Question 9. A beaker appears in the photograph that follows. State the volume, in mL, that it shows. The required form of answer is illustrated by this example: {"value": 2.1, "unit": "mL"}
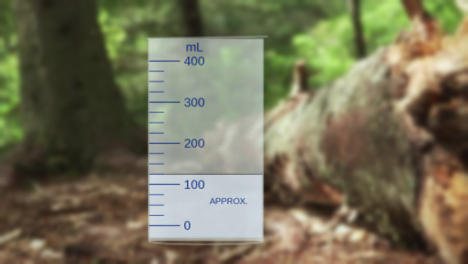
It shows {"value": 125, "unit": "mL"}
